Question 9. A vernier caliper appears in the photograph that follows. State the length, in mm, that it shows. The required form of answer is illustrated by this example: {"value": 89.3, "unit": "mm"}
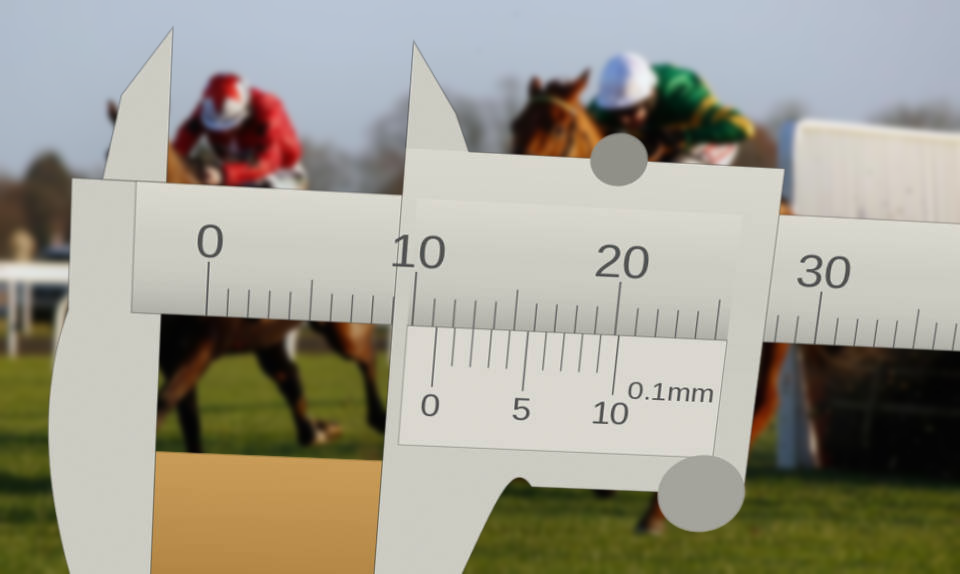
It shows {"value": 11.2, "unit": "mm"}
